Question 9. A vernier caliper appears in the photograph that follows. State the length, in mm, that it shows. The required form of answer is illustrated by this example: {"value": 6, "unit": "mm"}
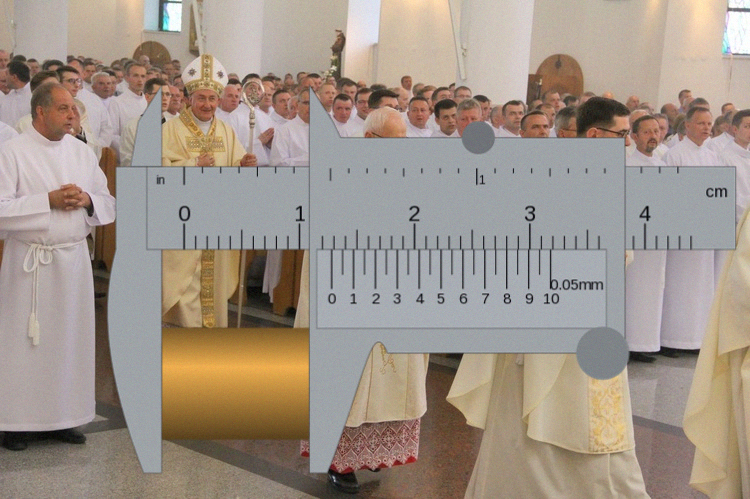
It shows {"value": 12.8, "unit": "mm"}
